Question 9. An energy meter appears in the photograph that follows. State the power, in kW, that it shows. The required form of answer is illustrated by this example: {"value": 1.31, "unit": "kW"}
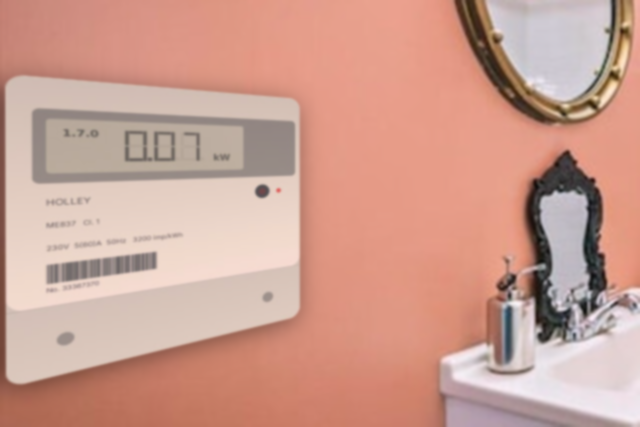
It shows {"value": 0.07, "unit": "kW"}
